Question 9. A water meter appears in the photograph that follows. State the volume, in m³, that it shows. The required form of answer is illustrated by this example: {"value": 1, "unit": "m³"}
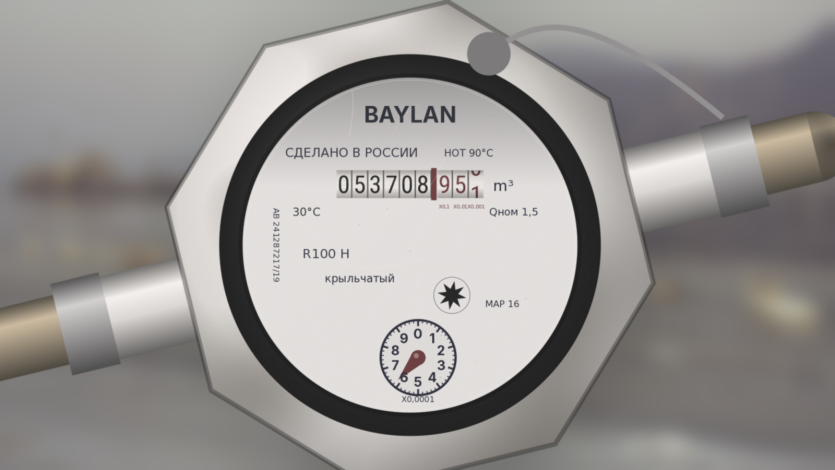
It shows {"value": 53708.9506, "unit": "m³"}
